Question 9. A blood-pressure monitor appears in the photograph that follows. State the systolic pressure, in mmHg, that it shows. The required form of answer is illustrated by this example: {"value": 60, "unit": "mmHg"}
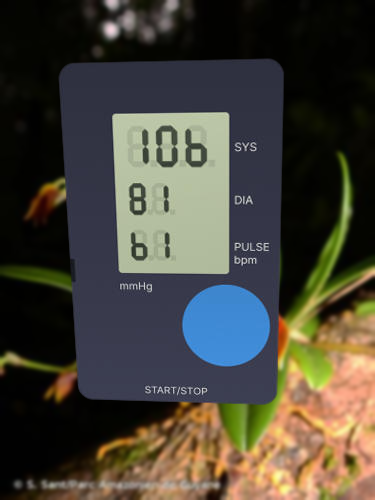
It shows {"value": 106, "unit": "mmHg"}
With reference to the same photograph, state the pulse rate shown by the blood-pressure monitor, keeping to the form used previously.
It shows {"value": 61, "unit": "bpm"}
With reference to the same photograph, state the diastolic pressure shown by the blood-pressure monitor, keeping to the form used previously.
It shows {"value": 81, "unit": "mmHg"}
